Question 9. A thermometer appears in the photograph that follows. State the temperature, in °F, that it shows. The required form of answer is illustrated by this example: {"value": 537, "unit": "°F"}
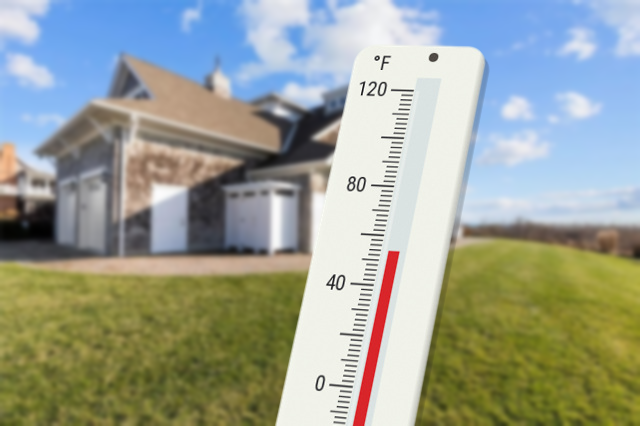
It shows {"value": 54, "unit": "°F"}
